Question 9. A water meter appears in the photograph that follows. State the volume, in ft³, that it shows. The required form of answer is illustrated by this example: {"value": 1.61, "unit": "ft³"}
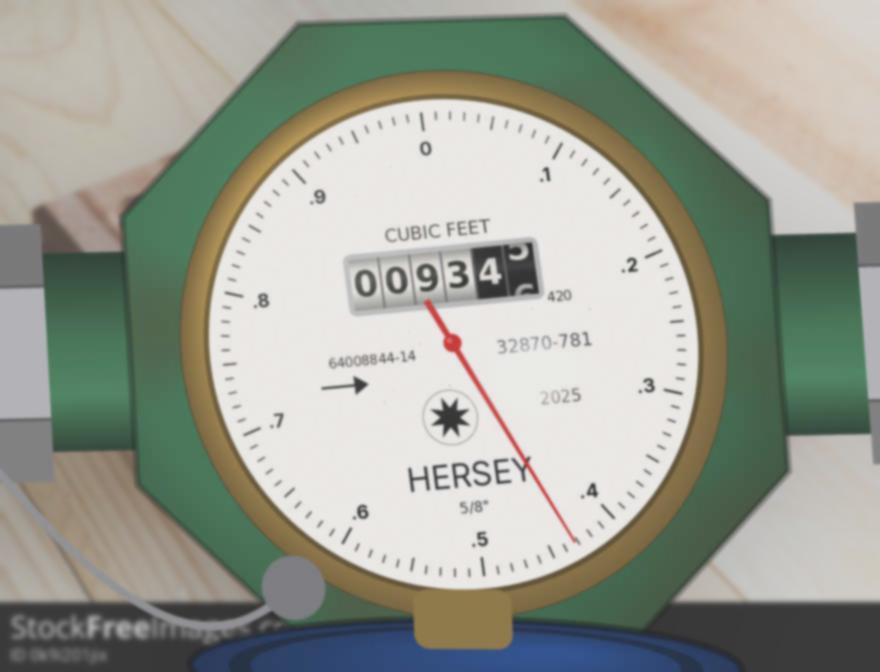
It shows {"value": 9345.43, "unit": "ft³"}
